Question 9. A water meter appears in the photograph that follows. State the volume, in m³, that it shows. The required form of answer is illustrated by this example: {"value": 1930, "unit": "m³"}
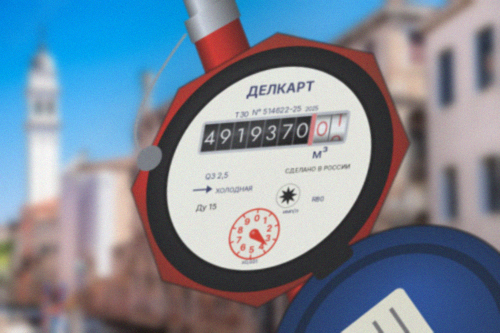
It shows {"value": 4919370.013, "unit": "m³"}
